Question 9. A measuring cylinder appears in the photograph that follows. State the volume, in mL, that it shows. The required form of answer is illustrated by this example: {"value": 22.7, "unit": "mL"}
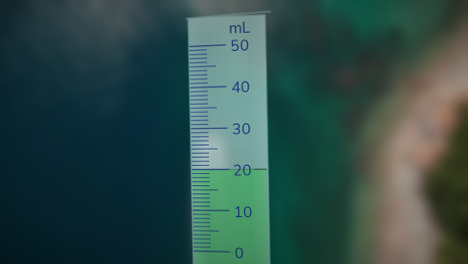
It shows {"value": 20, "unit": "mL"}
